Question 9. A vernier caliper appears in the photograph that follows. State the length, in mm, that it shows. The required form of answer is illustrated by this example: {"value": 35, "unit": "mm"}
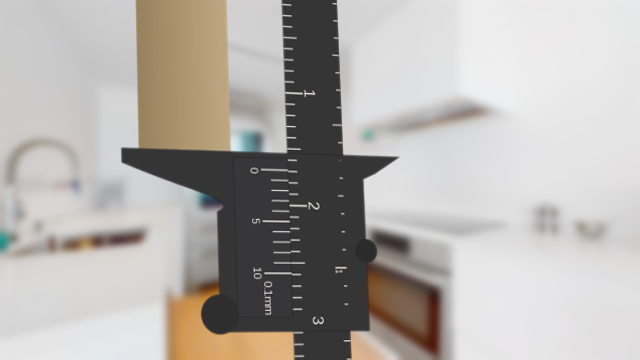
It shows {"value": 16.9, "unit": "mm"}
